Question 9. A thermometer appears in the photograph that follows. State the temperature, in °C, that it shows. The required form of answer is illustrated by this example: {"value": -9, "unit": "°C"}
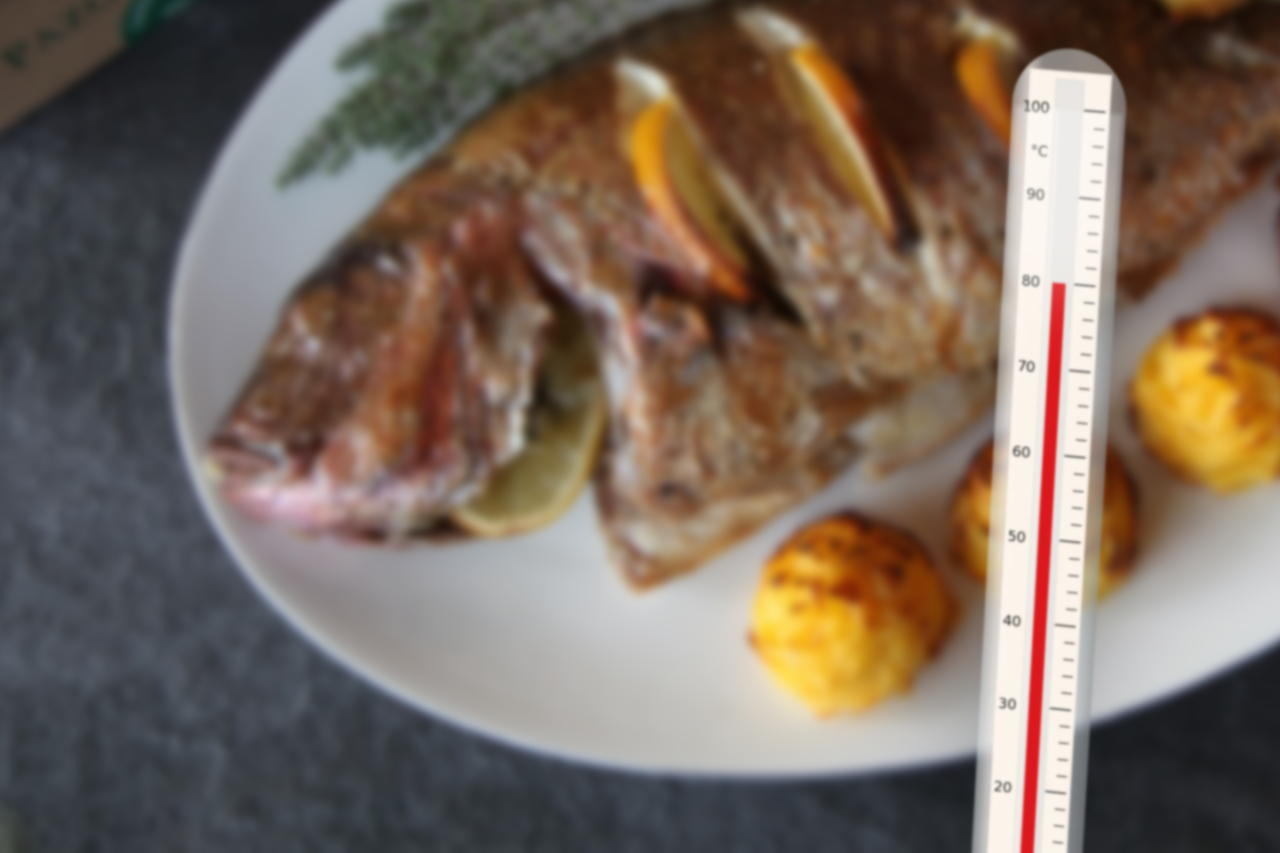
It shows {"value": 80, "unit": "°C"}
